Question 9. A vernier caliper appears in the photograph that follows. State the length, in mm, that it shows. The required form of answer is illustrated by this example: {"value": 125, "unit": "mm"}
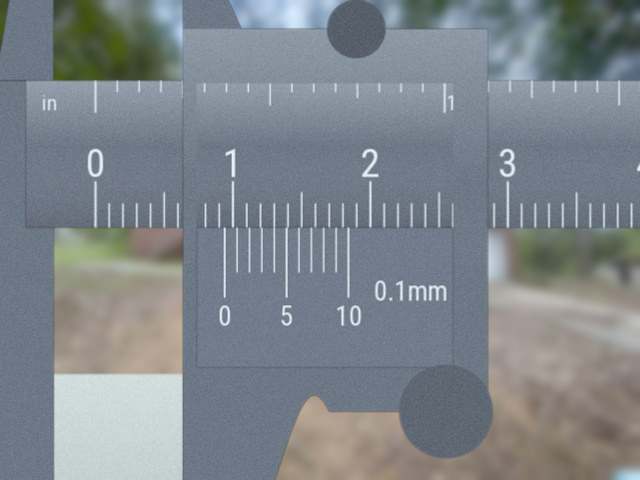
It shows {"value": 9.4, "unit": "mm"}
